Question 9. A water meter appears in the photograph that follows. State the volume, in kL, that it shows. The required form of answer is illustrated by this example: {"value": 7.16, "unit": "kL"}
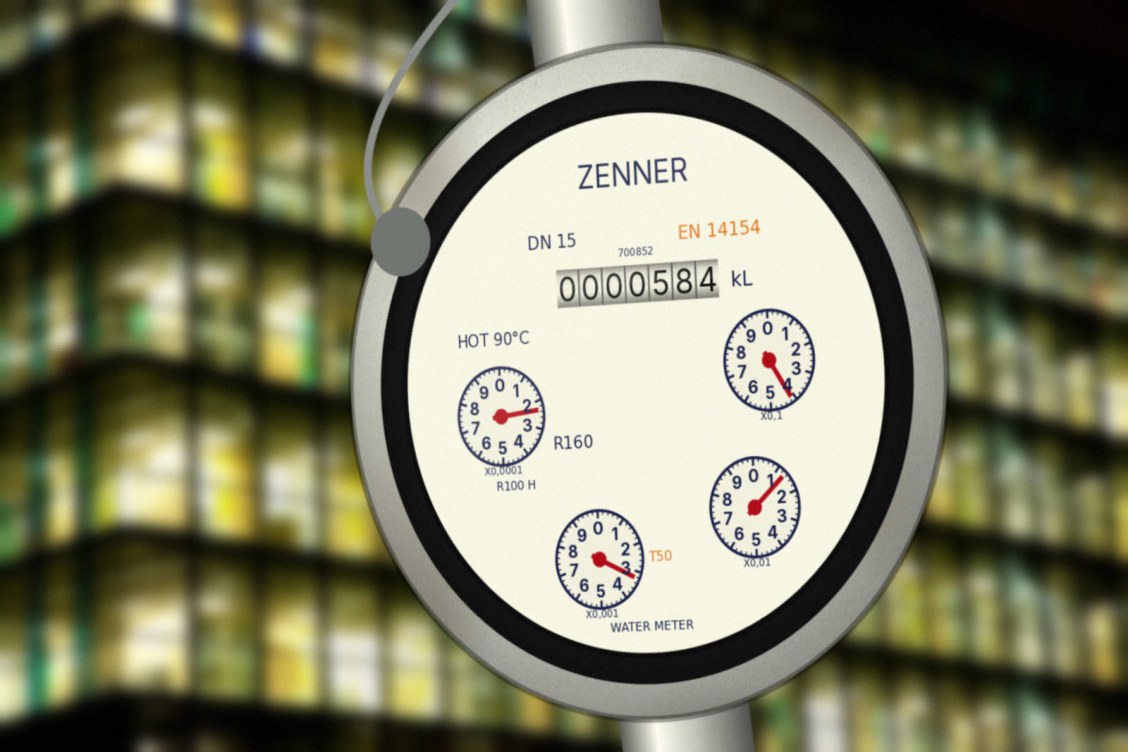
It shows {"value": 584.4132, "unit": "kL"}
